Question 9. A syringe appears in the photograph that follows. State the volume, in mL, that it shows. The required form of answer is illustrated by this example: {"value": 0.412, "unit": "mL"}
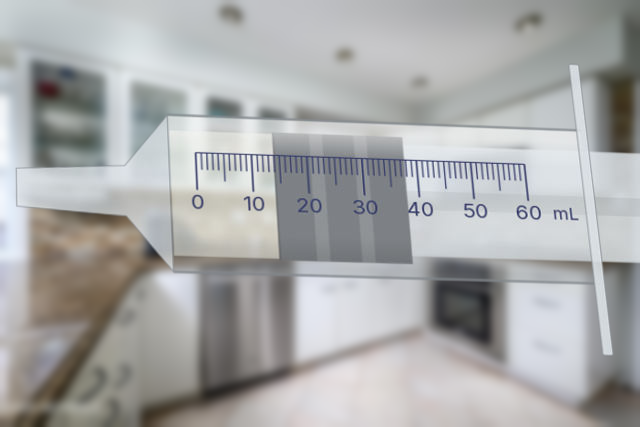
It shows {"value": 14, "unit": "mL"}
